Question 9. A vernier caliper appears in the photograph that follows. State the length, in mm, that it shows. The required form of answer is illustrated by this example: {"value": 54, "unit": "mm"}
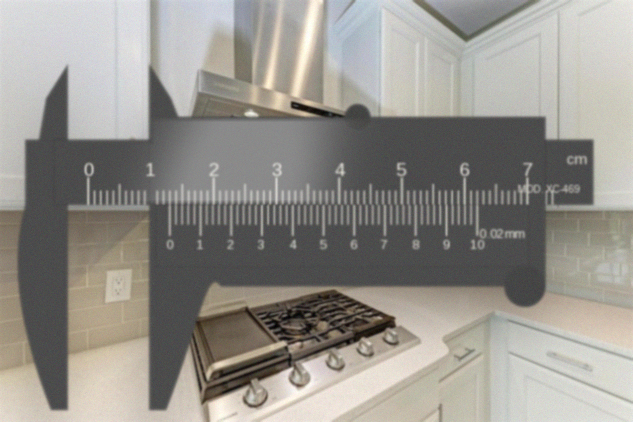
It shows {"value": 13.0, "unit": "mm"}
